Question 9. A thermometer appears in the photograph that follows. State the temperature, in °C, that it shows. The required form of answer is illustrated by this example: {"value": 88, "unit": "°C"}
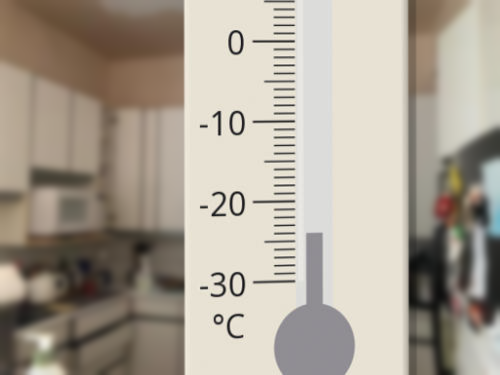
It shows {"value": -24, "unit": "°C"}
